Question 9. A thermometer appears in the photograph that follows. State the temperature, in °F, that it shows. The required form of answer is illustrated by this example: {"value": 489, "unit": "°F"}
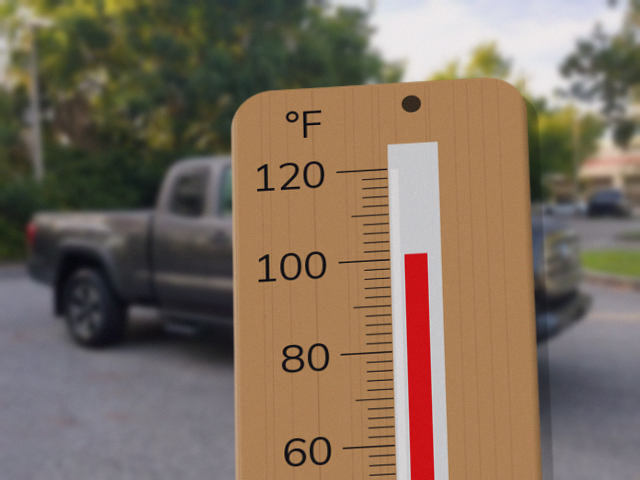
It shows {"value": 101, "unit": "°F"}
